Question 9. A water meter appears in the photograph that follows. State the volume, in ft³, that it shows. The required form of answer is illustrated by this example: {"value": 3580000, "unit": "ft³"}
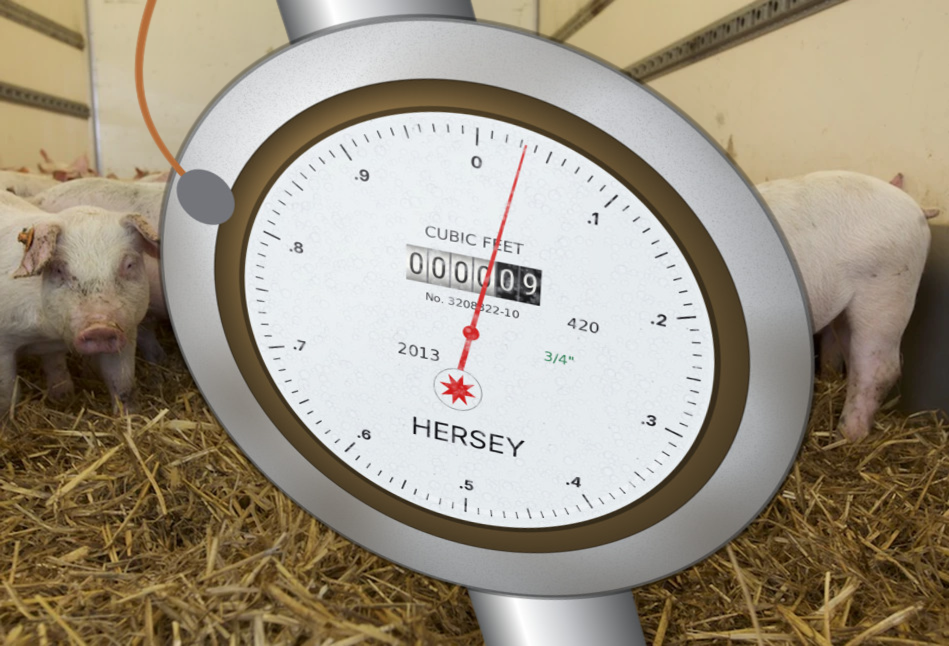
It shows {"value": 9.03, "unit": "ft³"}
